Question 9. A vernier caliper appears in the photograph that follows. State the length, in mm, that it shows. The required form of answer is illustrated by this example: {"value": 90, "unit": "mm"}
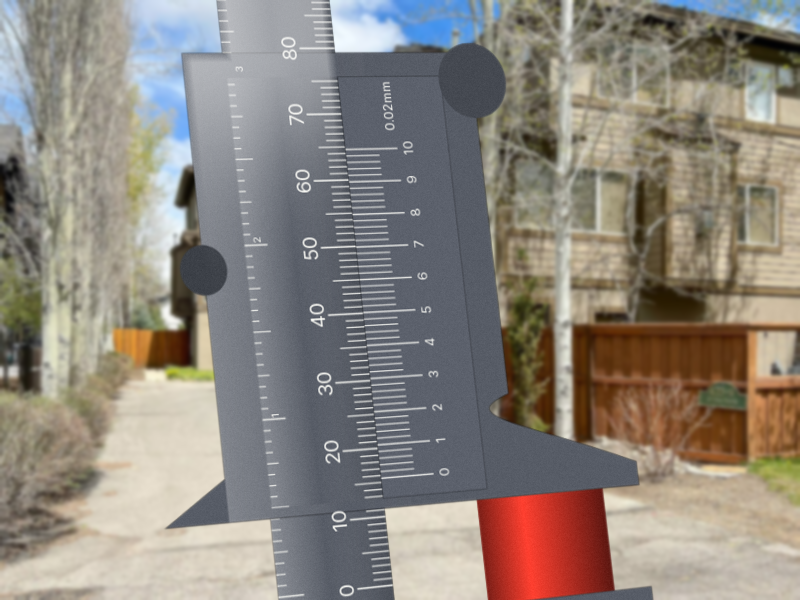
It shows {"value": 15.6, "unit": "mm"}
